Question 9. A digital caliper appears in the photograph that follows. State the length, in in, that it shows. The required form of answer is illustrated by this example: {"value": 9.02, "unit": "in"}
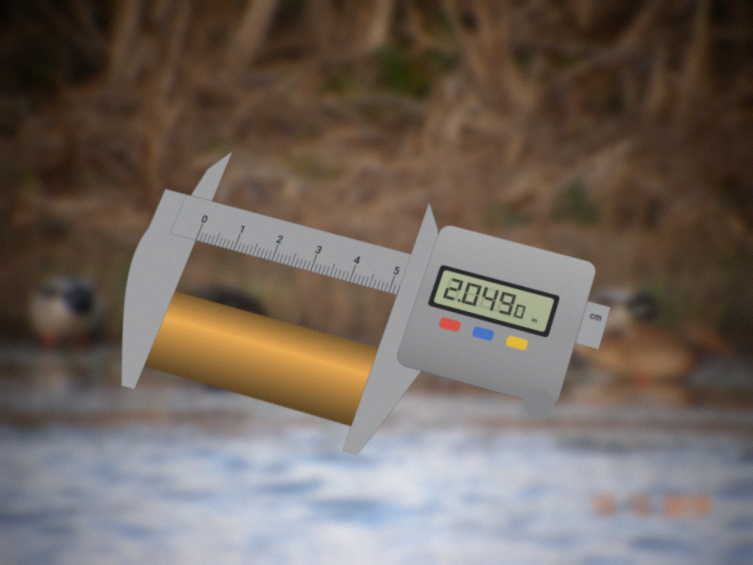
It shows {"value": 2.0490, "unit": "in"}
